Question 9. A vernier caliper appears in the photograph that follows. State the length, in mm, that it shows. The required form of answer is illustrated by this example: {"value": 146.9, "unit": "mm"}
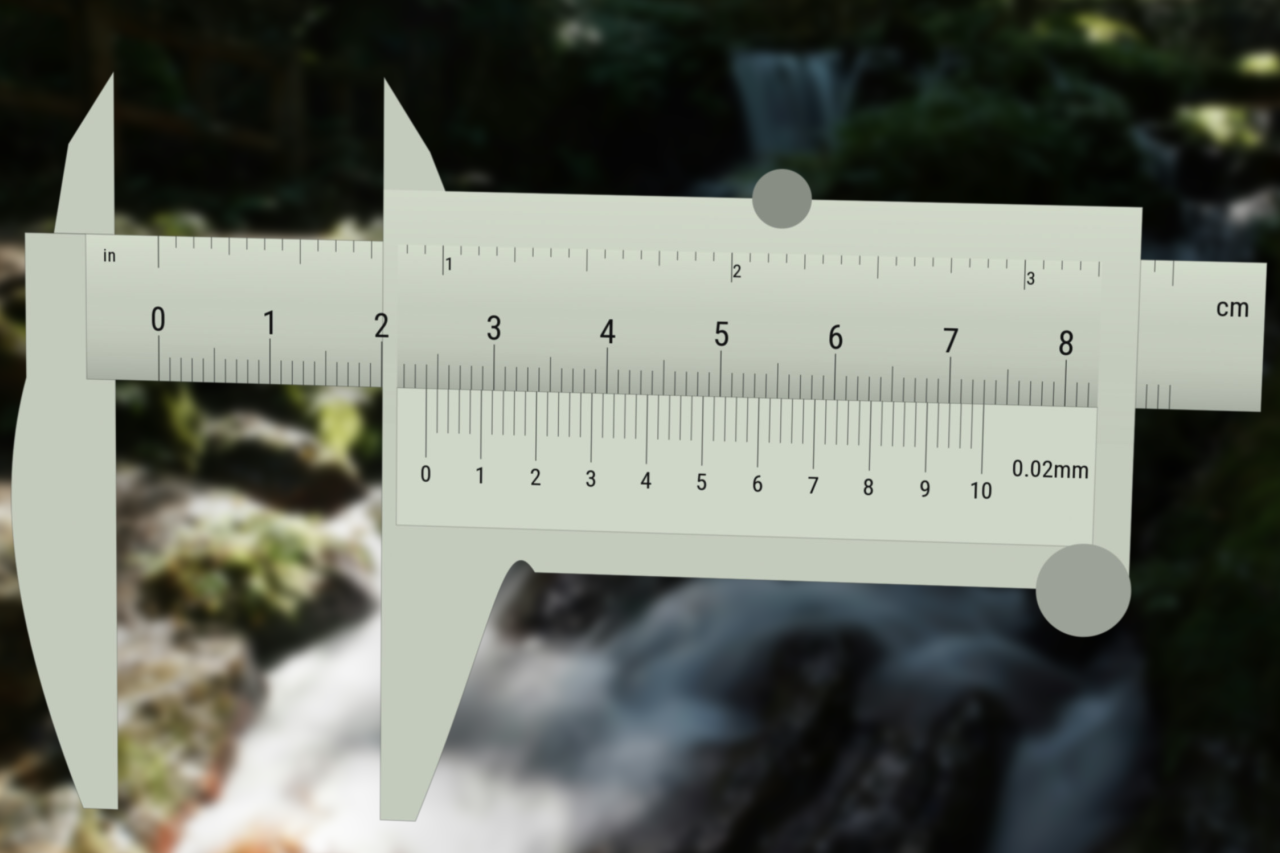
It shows {"value": 24.0, "unit": "mm"}
